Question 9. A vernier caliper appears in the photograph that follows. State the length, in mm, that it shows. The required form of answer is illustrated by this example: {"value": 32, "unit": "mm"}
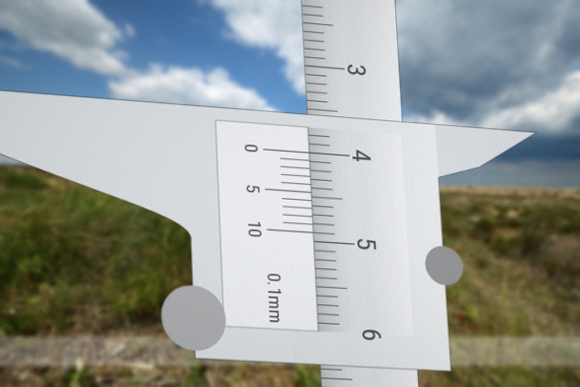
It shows {"value": 40.0, "unit": "mm"}
